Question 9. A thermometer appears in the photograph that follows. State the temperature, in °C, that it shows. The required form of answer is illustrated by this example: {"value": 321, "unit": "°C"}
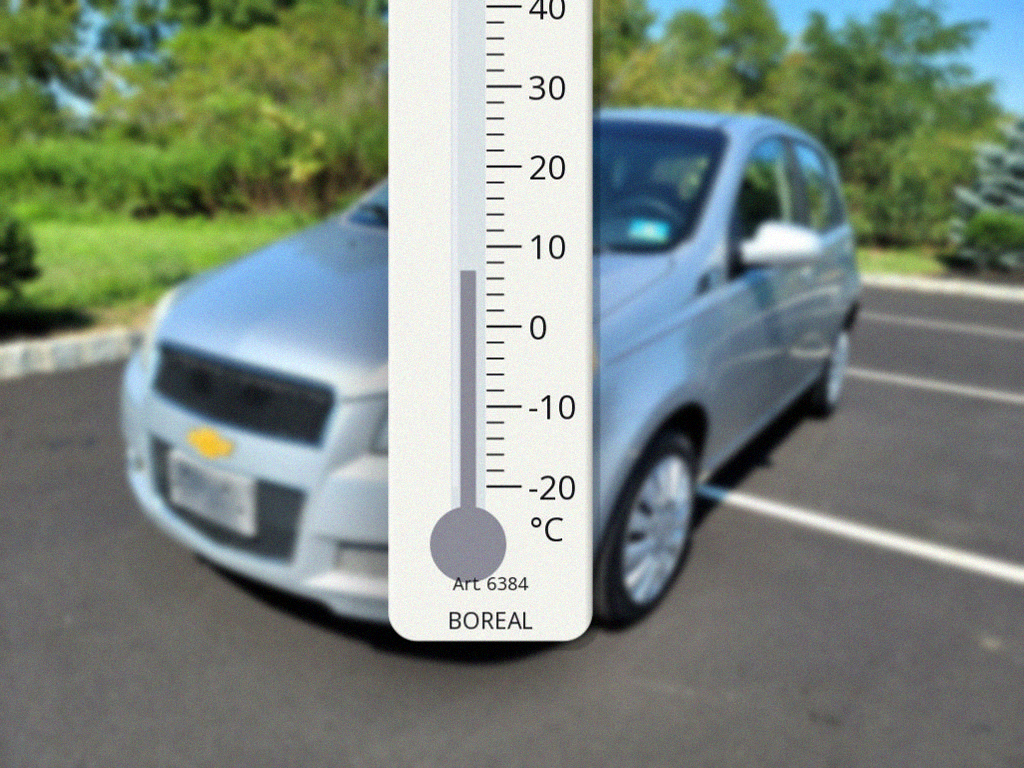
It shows {"value": 7, "unit": "°C"}
